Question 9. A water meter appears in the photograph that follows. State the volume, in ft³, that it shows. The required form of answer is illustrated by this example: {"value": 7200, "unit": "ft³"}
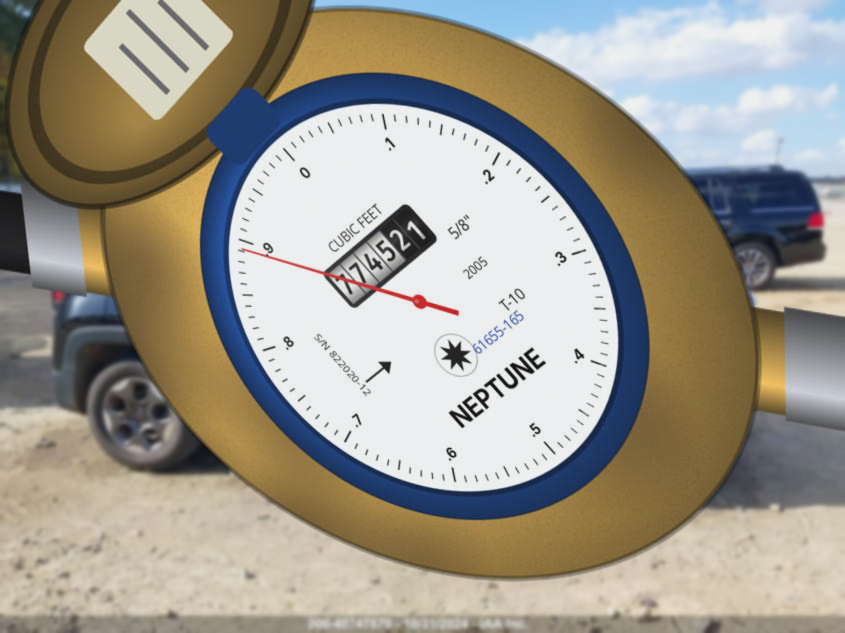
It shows {"value": 774520.89, "unit": "ft³"}
